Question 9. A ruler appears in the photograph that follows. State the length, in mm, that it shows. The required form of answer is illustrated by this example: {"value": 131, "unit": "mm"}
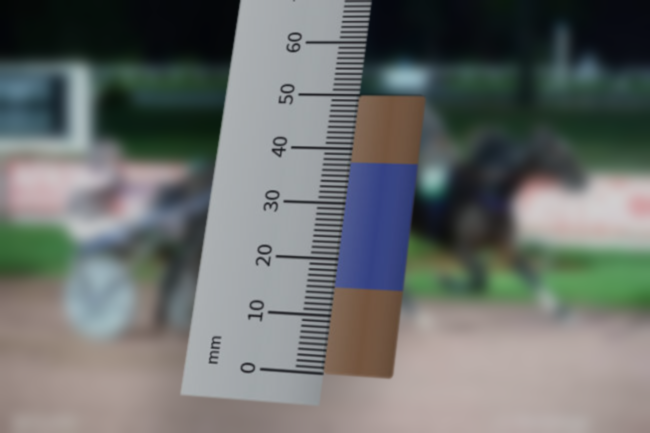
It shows {"value": 50, "unit": "mm"}
